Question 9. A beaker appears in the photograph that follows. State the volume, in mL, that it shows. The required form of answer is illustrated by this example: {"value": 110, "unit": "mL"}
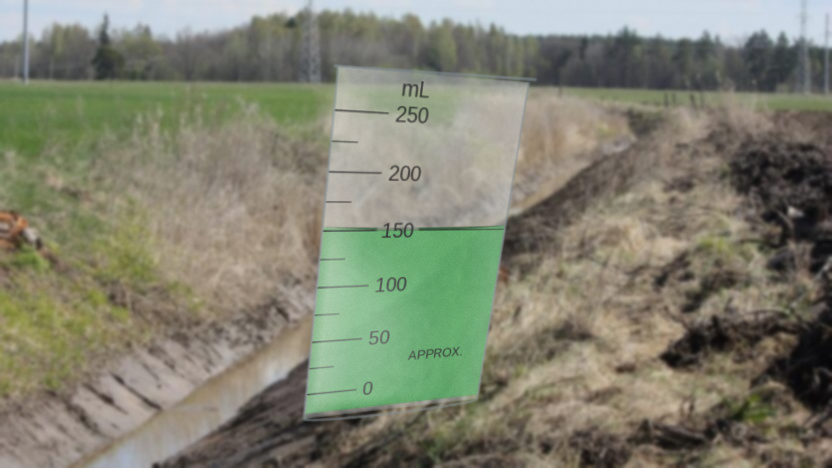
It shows {"value": 150, "unit": "mL"}
